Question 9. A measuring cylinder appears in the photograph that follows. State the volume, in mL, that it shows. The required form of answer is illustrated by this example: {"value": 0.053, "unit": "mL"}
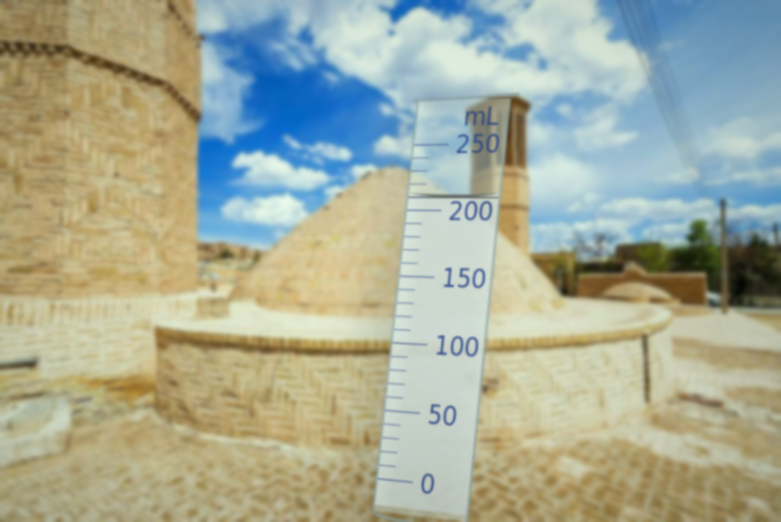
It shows {"value": 210, "unit": "mL"}
